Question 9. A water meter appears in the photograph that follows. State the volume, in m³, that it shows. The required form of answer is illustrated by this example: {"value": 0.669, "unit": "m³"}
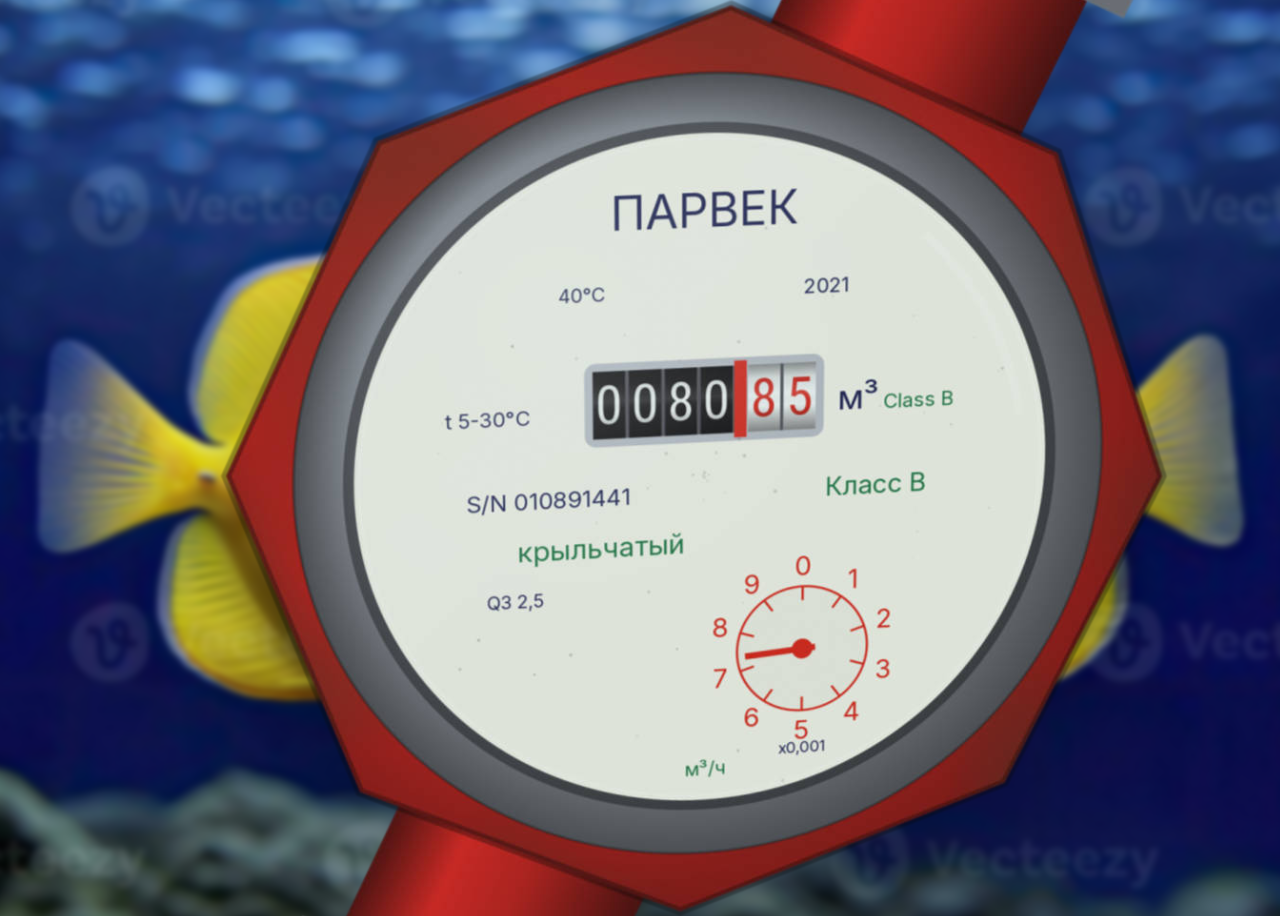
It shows {"value": 80.857, "unit": "m³"}
